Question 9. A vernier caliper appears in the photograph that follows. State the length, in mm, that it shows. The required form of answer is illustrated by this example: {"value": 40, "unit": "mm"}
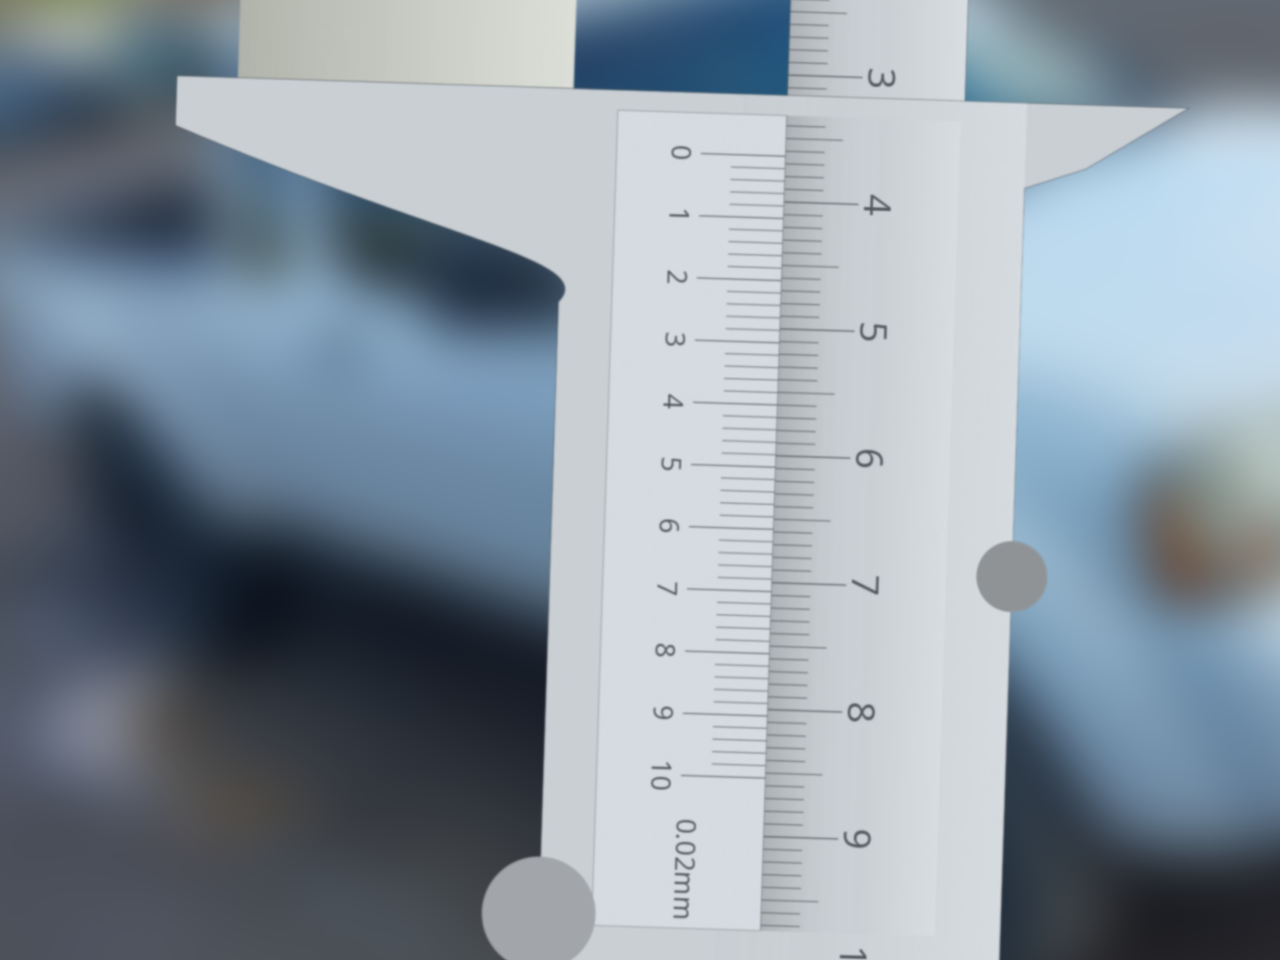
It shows {"value": 36.4, "unit": "mm"}
